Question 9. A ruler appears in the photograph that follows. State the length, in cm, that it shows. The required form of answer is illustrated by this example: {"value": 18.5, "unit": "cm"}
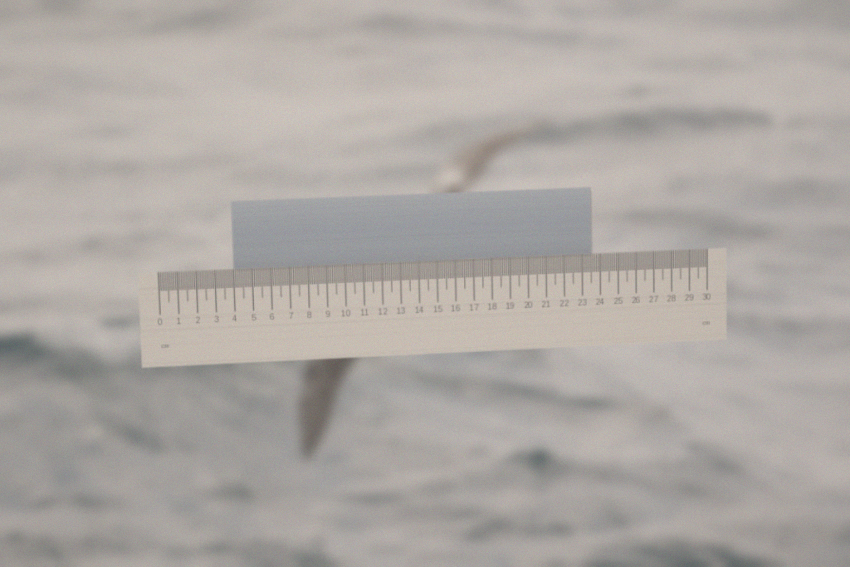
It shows {"value": 19.5, "unit": "cm"}
